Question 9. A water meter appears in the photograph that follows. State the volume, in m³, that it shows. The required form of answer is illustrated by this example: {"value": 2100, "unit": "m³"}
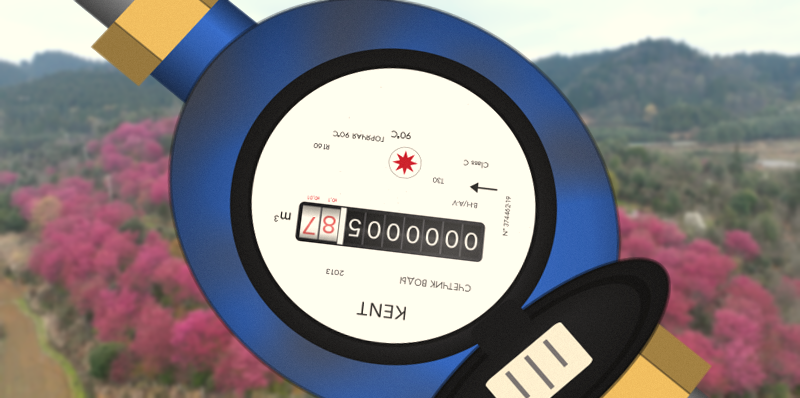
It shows {"value": 5.87, "unit": "m³"}
